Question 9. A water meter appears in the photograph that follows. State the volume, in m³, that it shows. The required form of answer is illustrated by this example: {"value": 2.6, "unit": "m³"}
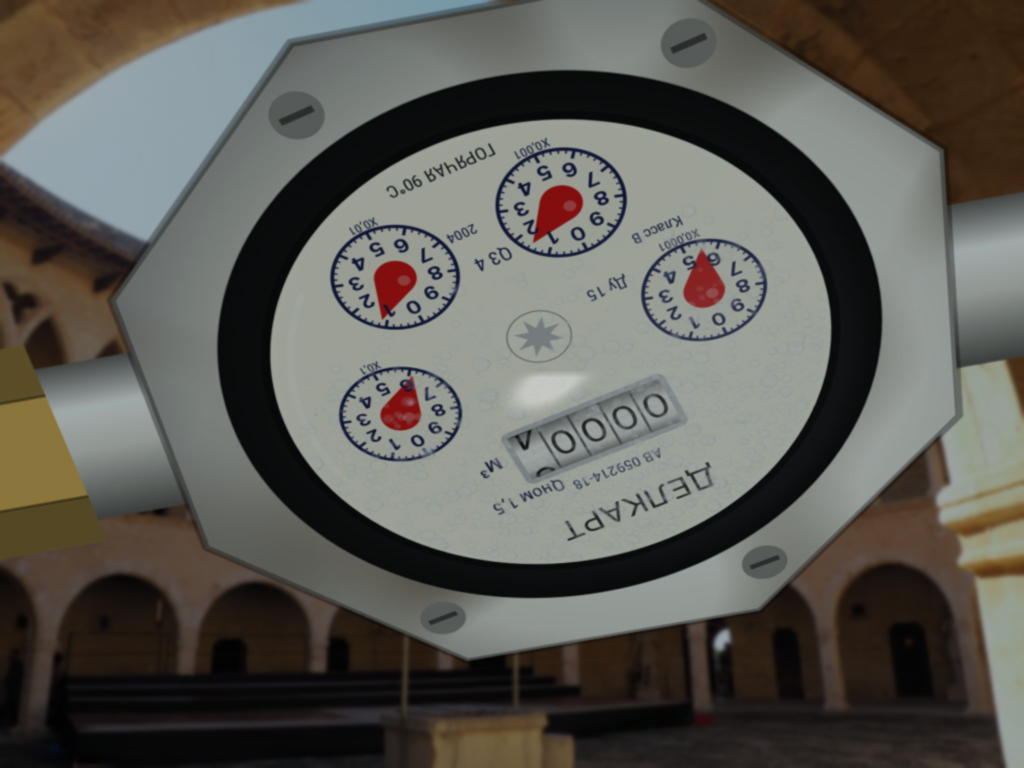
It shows {"value": 3.6115, "unit": "m³"}
